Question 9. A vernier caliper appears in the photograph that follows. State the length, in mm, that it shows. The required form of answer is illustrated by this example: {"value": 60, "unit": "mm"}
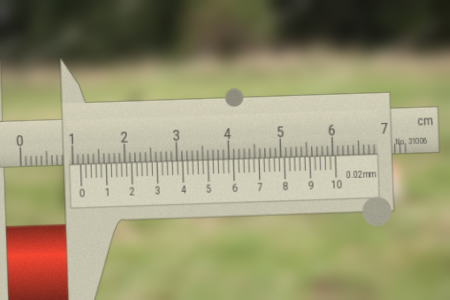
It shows {"value": 11.5, "unit": "mm"}
